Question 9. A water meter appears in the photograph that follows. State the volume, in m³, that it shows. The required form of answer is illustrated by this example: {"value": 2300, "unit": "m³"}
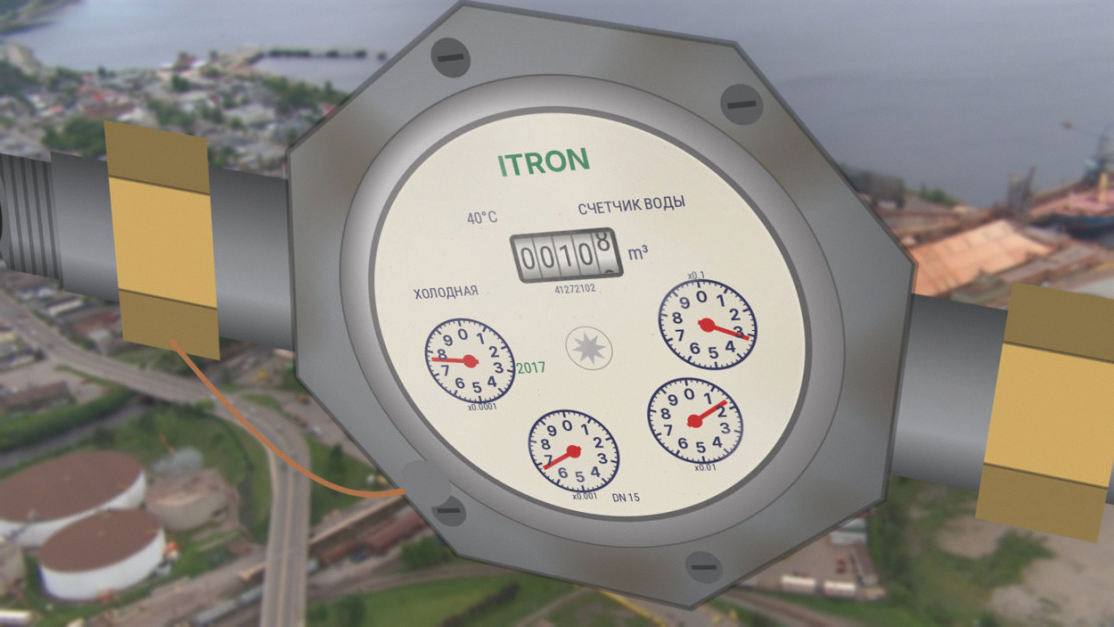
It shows {"value": 108.3167, "unit": "m³"}
